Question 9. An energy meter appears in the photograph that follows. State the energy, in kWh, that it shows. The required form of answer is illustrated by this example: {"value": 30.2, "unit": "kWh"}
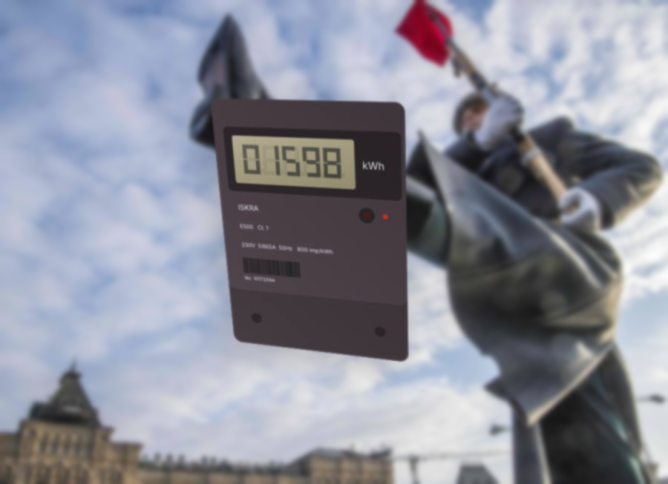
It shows {"value": 1598, "unit": "kWh"}
